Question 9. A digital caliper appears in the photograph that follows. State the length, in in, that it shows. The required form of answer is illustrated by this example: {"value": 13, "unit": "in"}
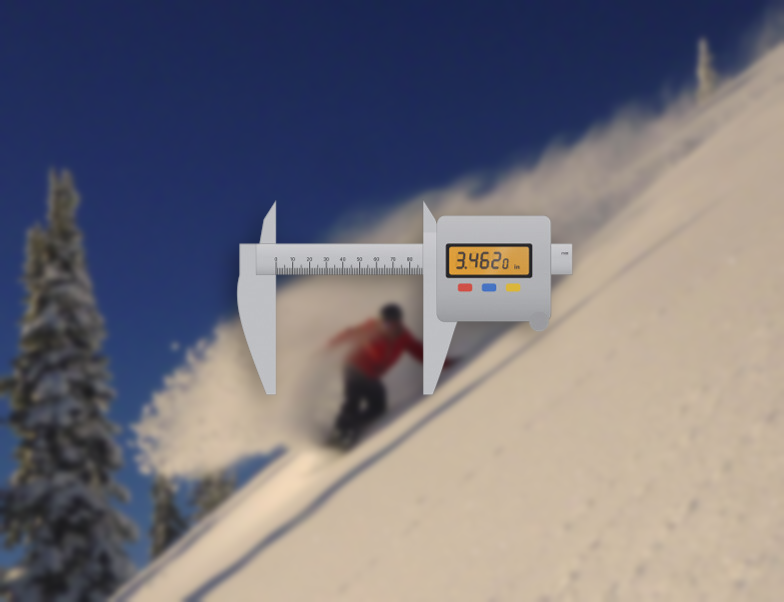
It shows {"value": 3.4620, "unit": "in"}
